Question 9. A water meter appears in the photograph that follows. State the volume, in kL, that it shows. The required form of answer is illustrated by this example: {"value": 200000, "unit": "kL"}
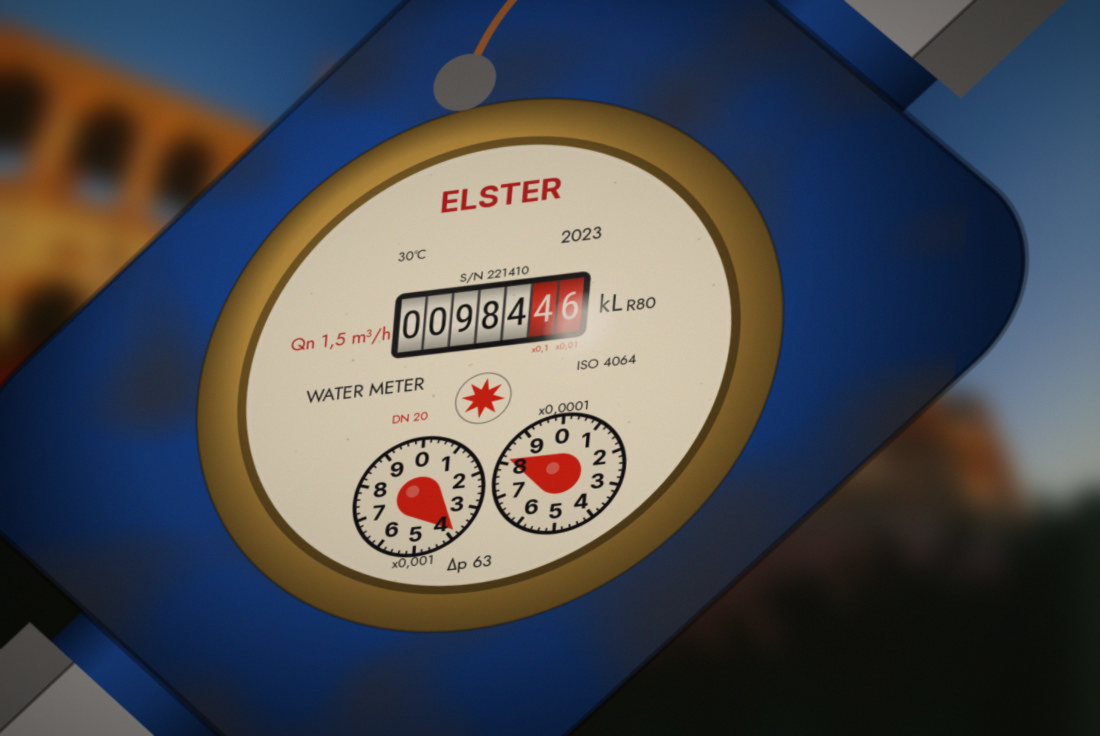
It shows {"value": 984.4638, "unit": "kL"}
